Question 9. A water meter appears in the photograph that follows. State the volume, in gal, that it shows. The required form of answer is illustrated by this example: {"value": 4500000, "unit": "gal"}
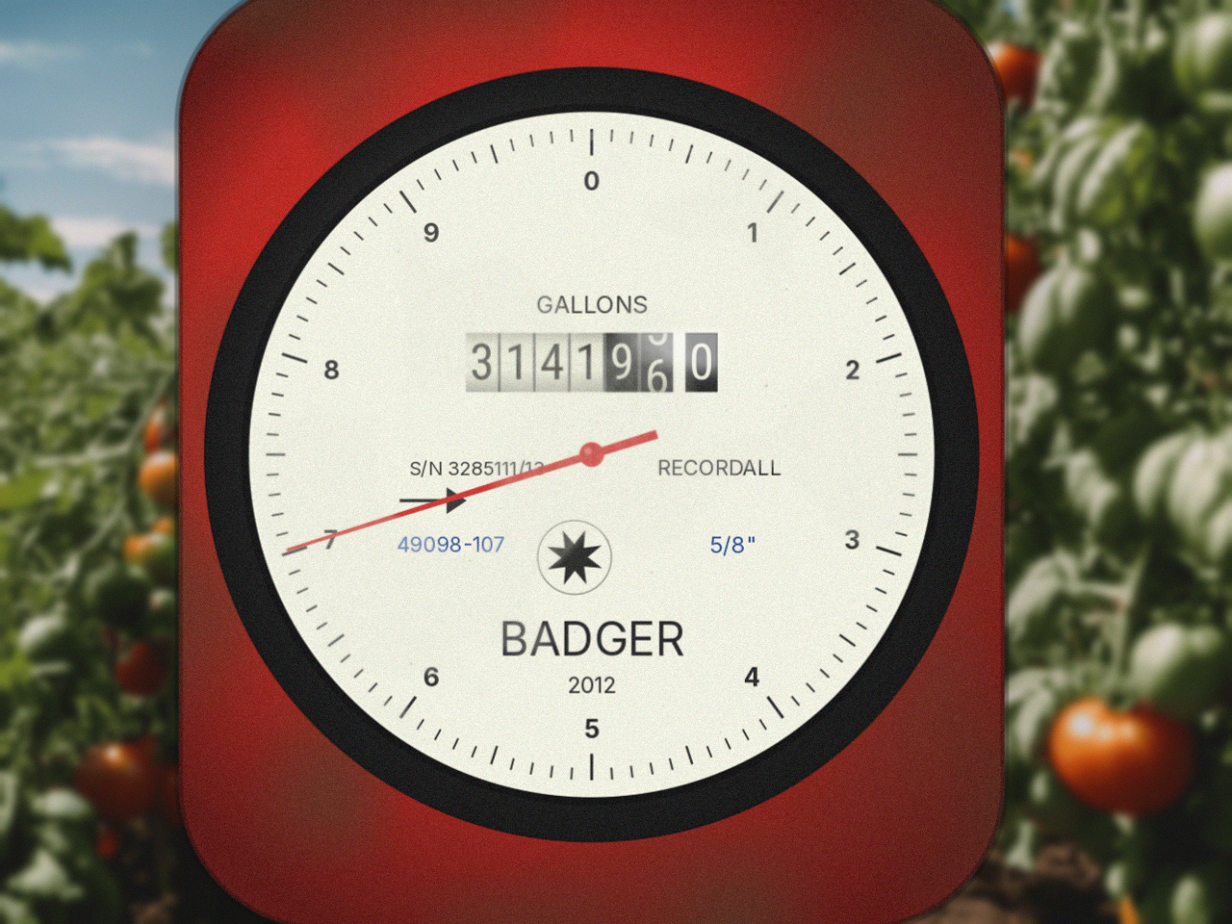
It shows {"value": 3141957.0, "unit": "gal"}
